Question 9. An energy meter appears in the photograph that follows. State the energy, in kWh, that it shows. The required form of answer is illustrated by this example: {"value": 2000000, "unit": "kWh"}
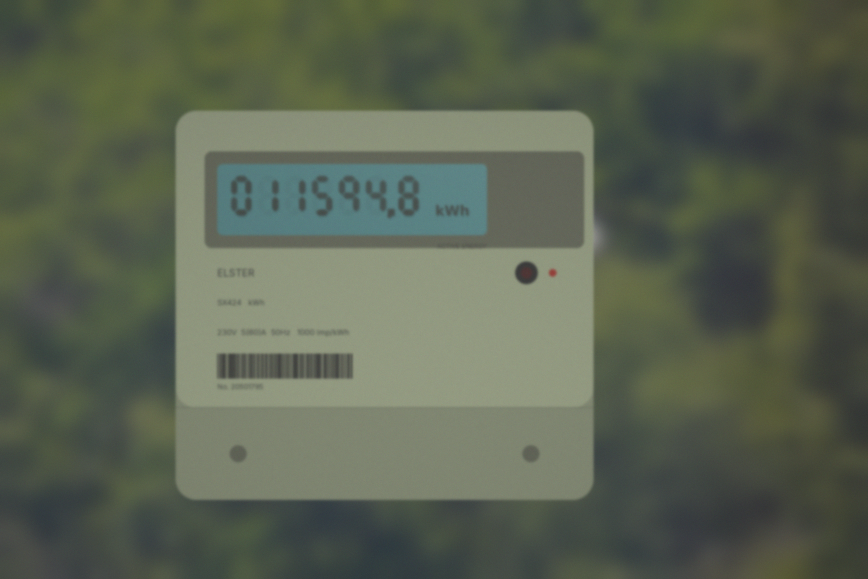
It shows {"value": 11594.8, "unit": "kWh"}
